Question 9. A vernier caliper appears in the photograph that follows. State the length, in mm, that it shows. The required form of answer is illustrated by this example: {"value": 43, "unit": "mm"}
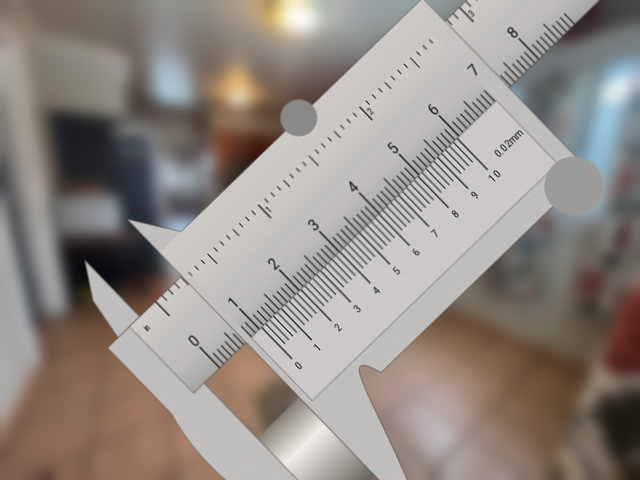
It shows {"value": 10.5, "unit": "mm"}
